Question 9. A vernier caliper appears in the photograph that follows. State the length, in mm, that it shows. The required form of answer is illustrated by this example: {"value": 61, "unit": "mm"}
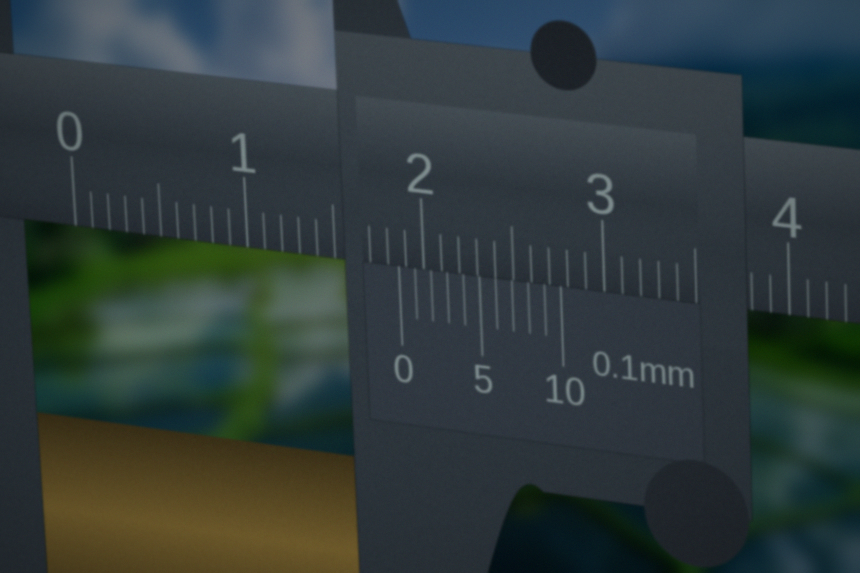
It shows {"value": 18.6, "unit": "mm"}
